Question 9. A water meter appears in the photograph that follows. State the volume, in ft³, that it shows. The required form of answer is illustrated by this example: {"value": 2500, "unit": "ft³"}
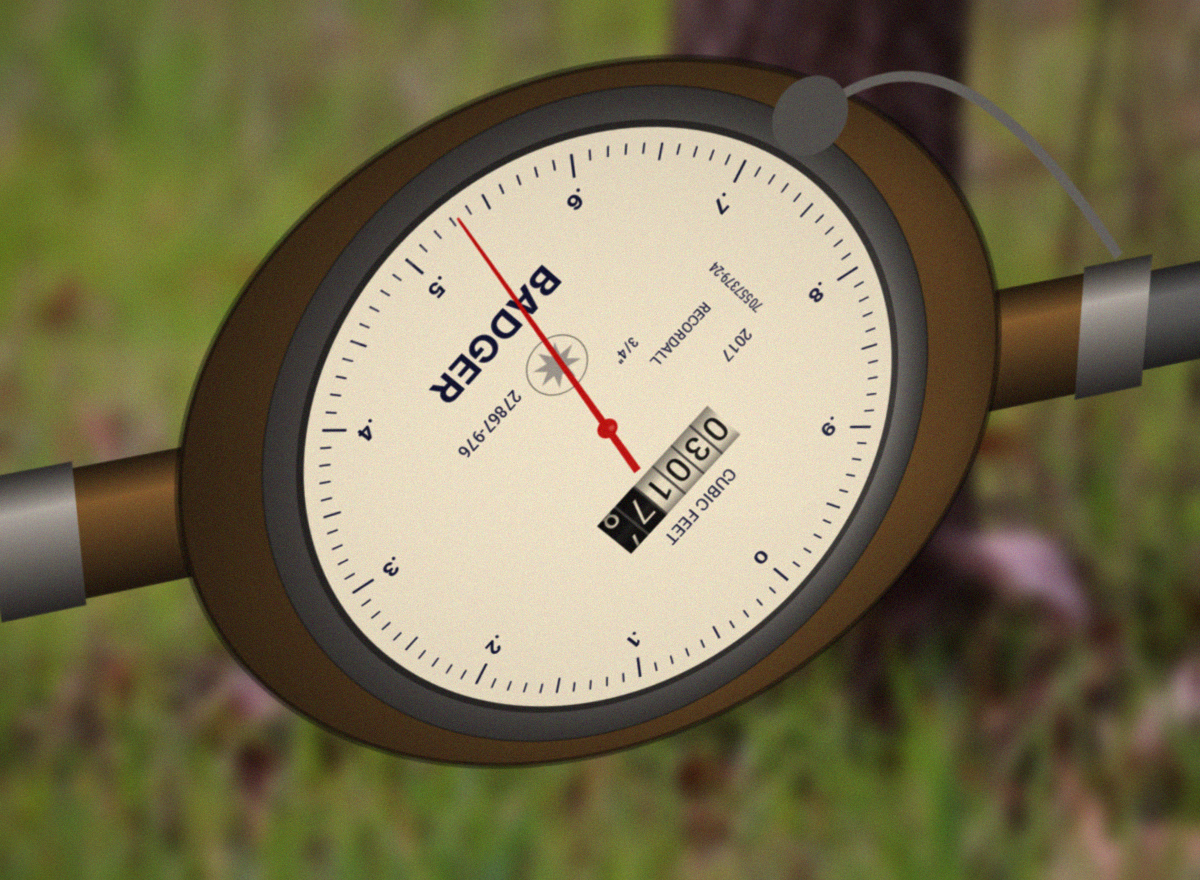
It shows {"value": 30177.53, "unit": "ft³"}
